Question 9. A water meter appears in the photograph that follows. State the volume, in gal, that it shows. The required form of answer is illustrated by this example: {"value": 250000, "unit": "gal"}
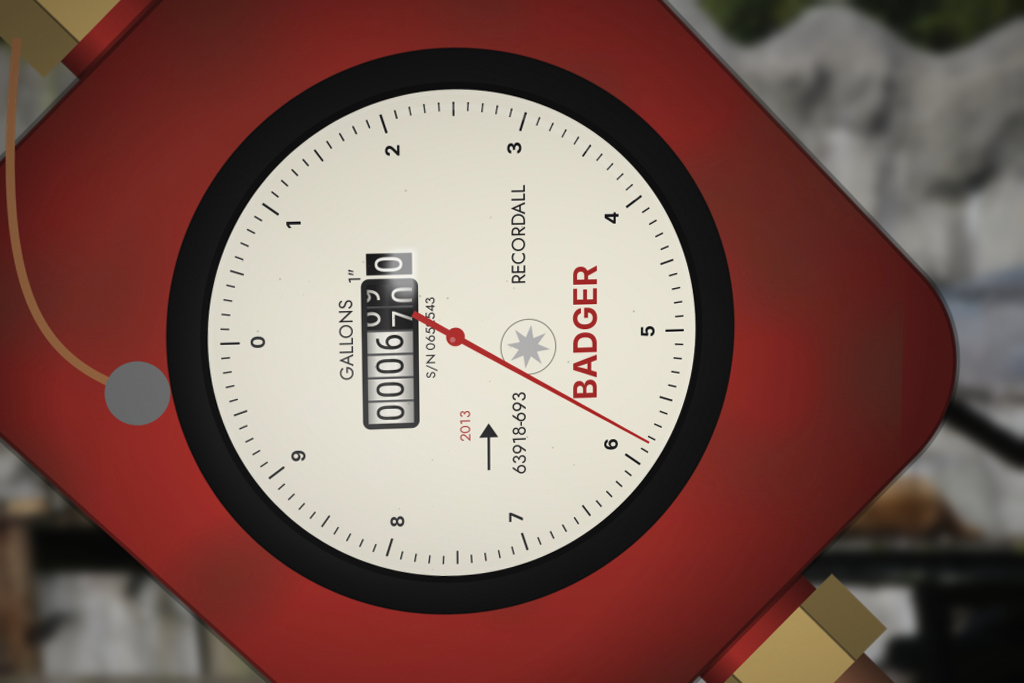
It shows {"value": 6695.8, "unit": "gal"}
